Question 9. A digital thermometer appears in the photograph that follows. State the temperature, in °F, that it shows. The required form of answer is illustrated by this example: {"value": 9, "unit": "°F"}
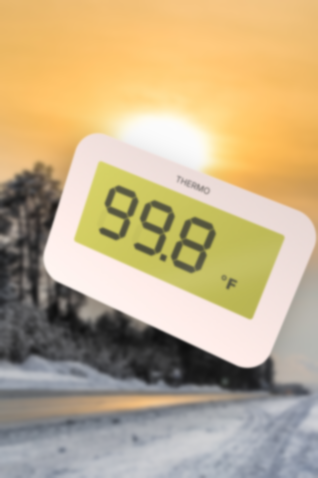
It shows {"value": 99.8, "unit": "°F"}
